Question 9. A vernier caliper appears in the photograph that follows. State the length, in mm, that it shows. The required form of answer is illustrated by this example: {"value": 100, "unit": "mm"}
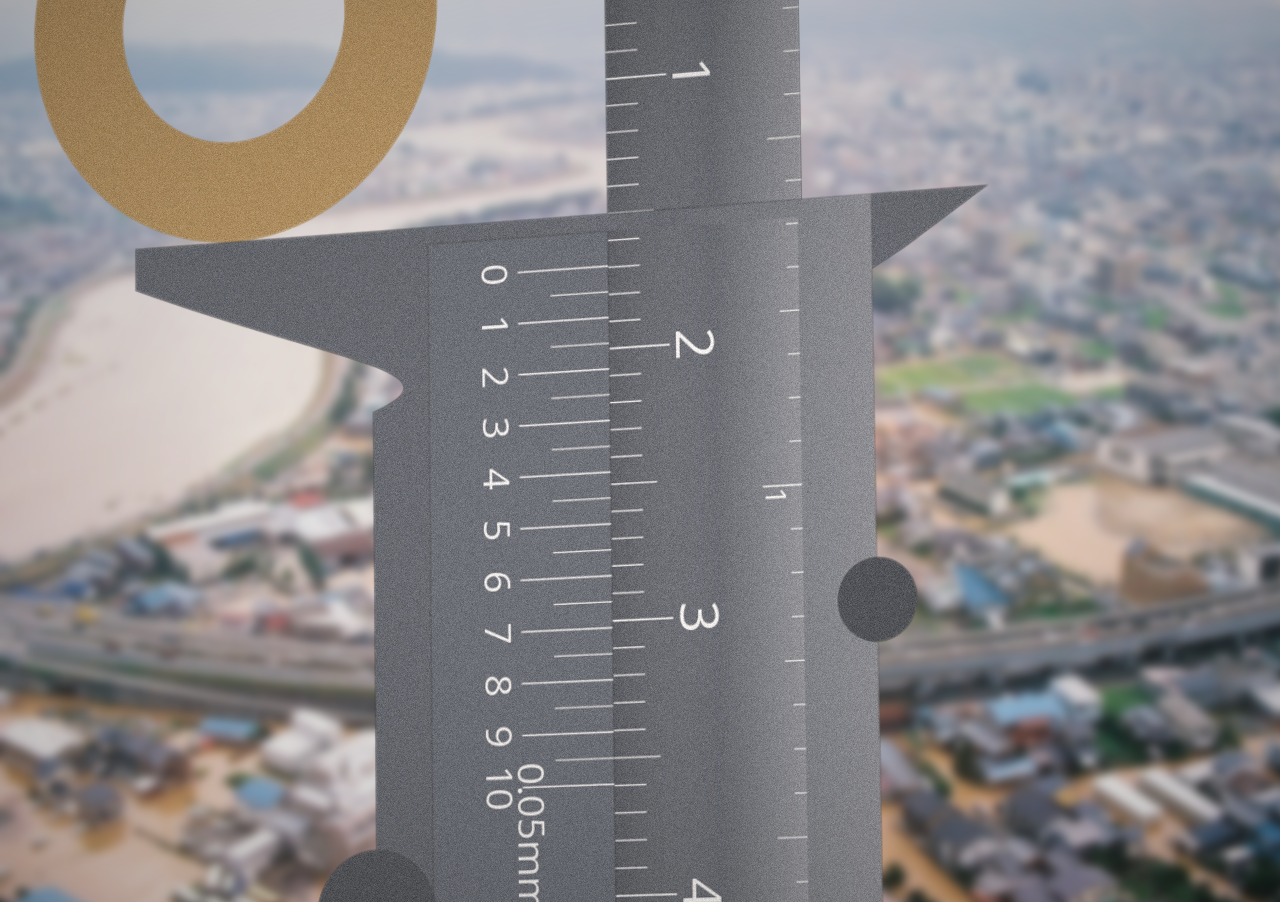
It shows {"value": 16.95, "unit": "mm"}
